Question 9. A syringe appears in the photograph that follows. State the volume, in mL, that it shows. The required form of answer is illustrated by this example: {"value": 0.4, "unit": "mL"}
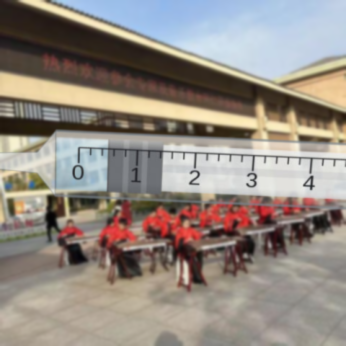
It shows {"value": 0.5, "unit": "mL"}
